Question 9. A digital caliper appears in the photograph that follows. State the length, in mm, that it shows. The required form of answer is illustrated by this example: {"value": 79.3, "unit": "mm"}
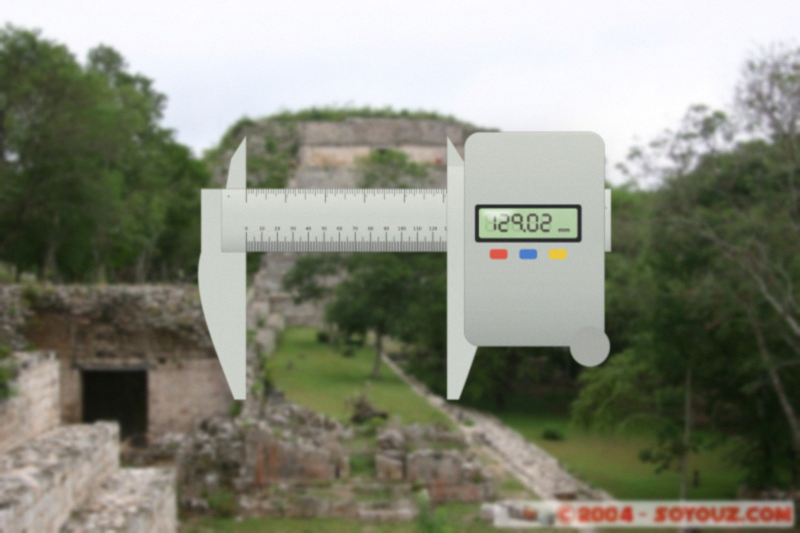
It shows {"value": 129.02, "unit": "mm"}
